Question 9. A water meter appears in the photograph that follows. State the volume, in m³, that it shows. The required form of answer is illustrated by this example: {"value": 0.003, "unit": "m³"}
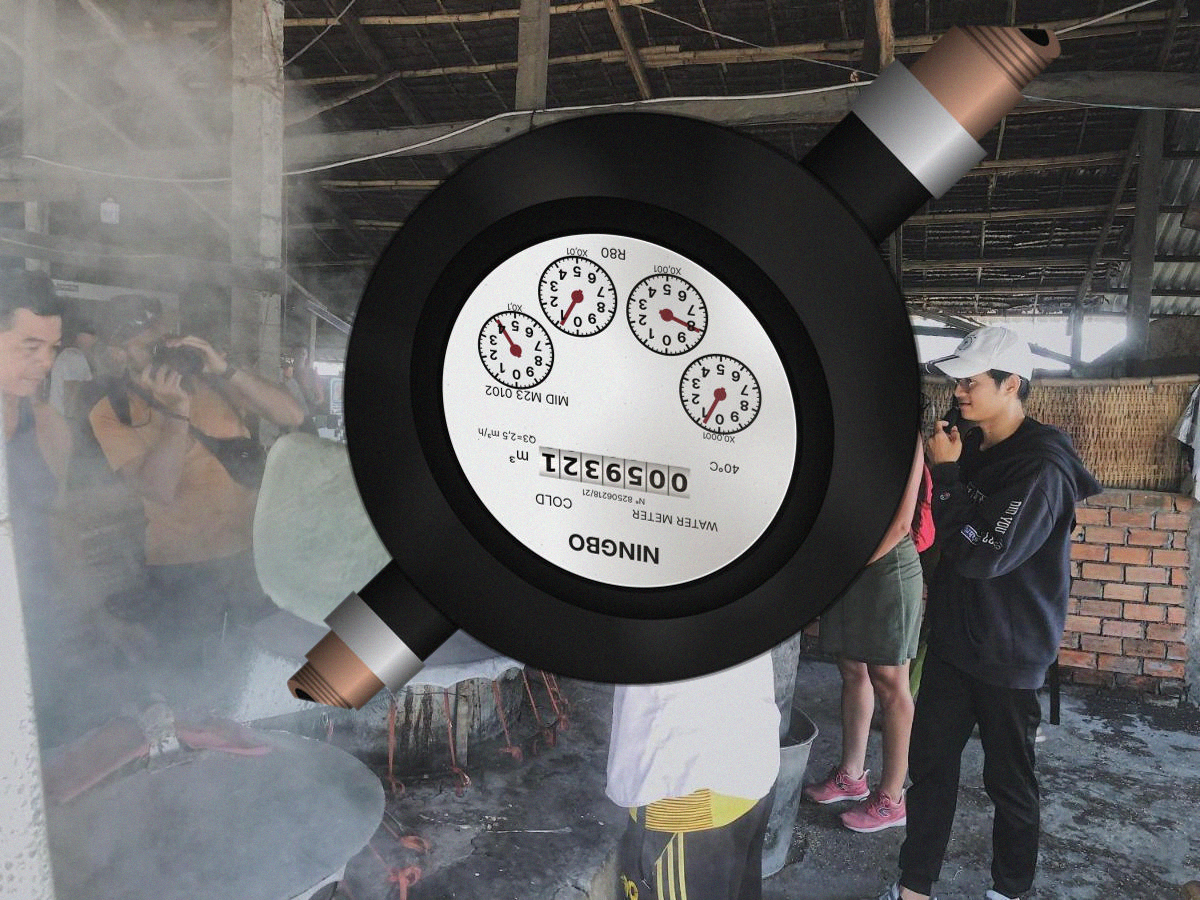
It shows {"value": 59321.4080, "unit": "m³"}
